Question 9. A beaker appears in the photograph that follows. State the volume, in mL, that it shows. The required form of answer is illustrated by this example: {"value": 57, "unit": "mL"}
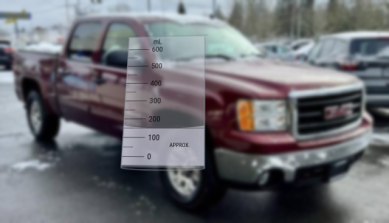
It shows {"value": 150, "unit": "mL"}
